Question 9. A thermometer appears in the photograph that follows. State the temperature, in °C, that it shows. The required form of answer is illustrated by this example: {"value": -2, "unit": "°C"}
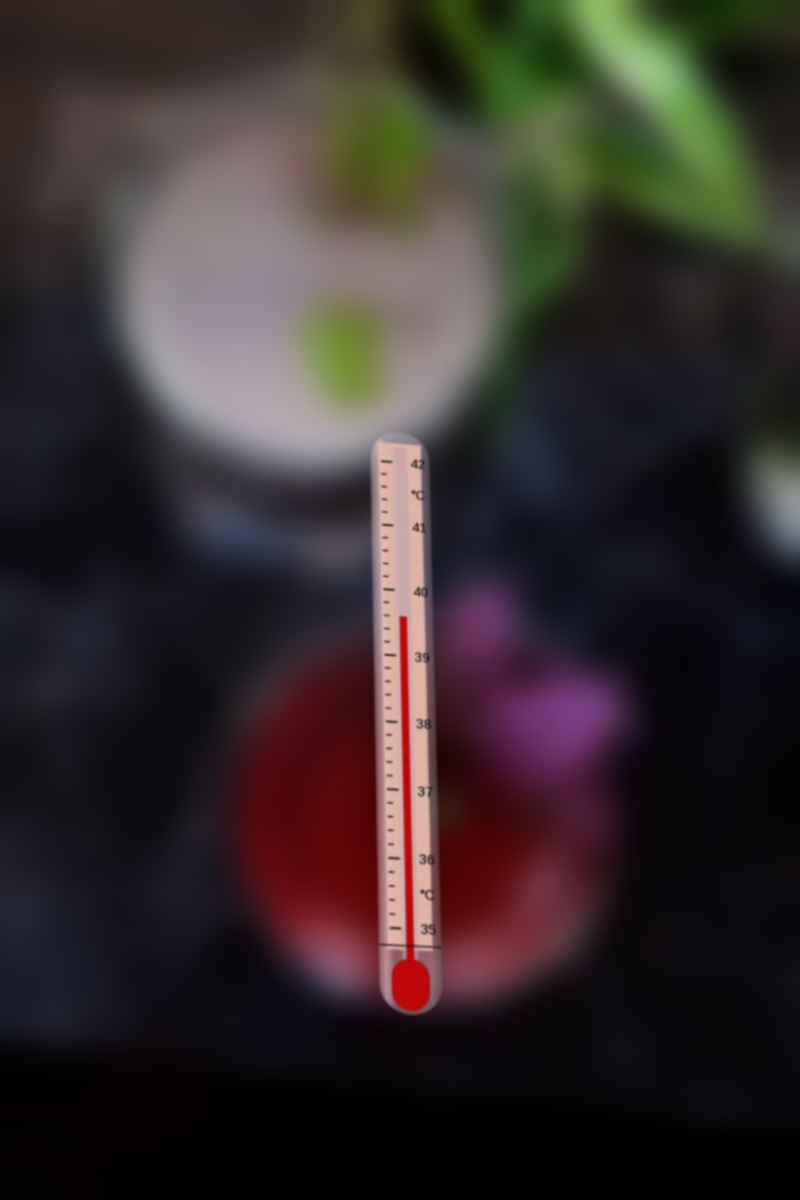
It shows {"value": 39.6, "unit": "°C"}
